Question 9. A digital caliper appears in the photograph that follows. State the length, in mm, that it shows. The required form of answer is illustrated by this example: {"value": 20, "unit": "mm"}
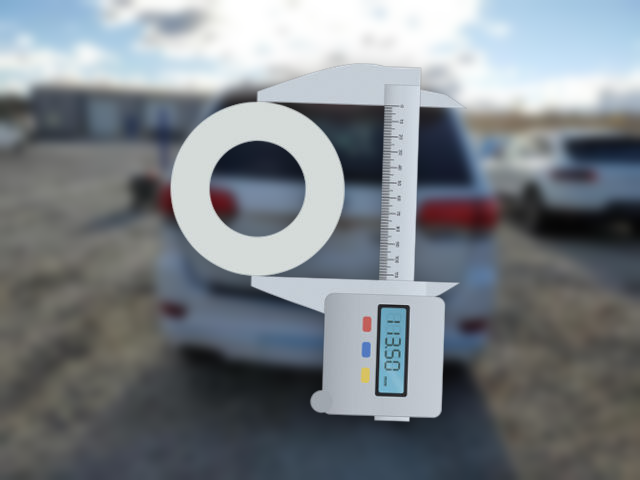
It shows {"value": 113.50, "unit": "mm"}
